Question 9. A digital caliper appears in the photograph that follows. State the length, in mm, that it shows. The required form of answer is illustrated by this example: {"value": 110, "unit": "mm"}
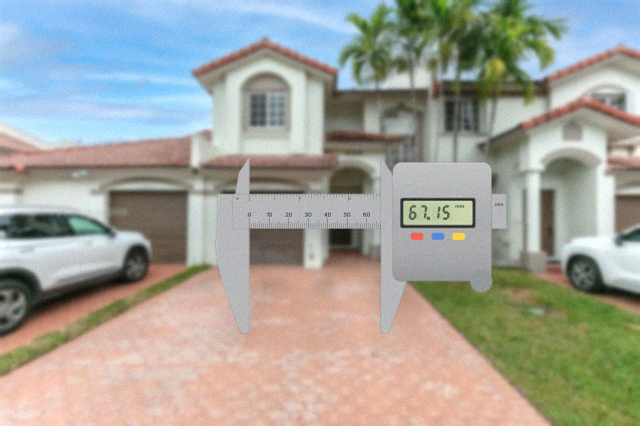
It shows {"value": 67.15, "unit": "mm"}
